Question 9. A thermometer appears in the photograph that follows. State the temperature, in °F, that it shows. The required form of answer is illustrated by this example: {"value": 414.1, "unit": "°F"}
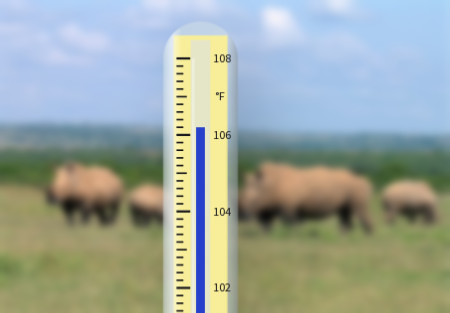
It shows {"value": 106.2, "unit": "°F"}
